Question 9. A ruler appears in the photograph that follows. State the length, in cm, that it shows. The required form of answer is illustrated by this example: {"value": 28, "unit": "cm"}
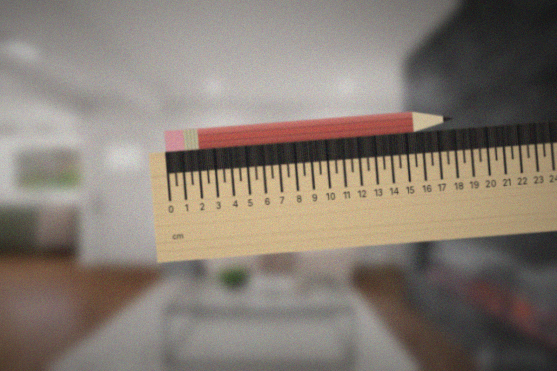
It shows {"value": 18, "unit": "cm"}
